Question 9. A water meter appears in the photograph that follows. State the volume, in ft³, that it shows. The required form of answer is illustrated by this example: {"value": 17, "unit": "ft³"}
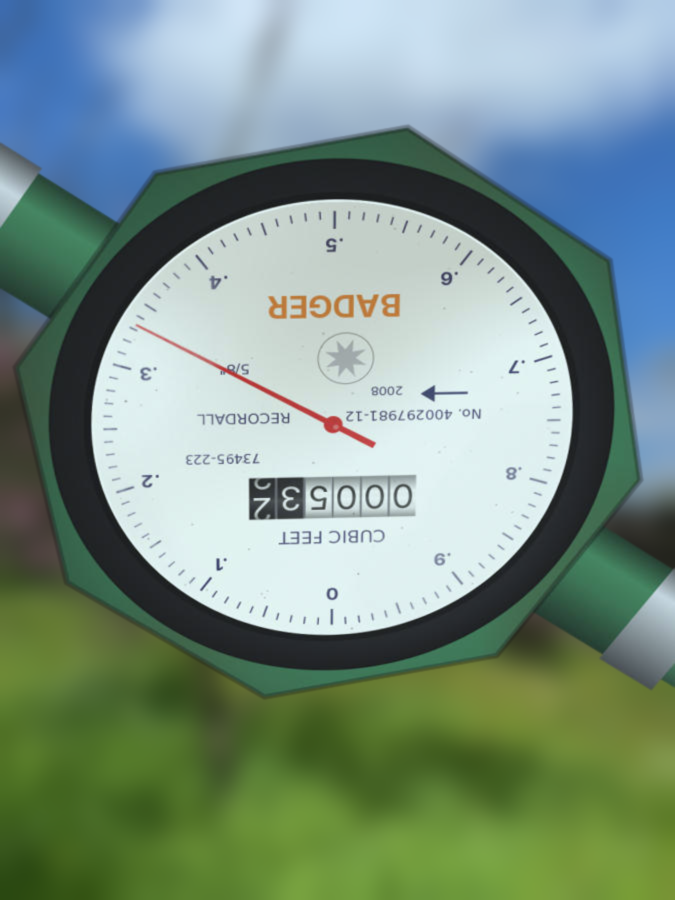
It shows {"value": 532.33, "unit": "ft³"}
